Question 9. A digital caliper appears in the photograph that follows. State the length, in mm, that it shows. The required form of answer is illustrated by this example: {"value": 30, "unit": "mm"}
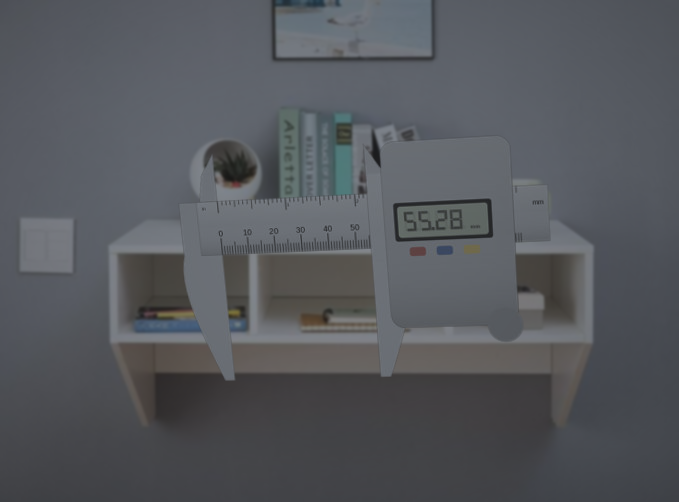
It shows {"value": 55.28, "unit": "mm"}
